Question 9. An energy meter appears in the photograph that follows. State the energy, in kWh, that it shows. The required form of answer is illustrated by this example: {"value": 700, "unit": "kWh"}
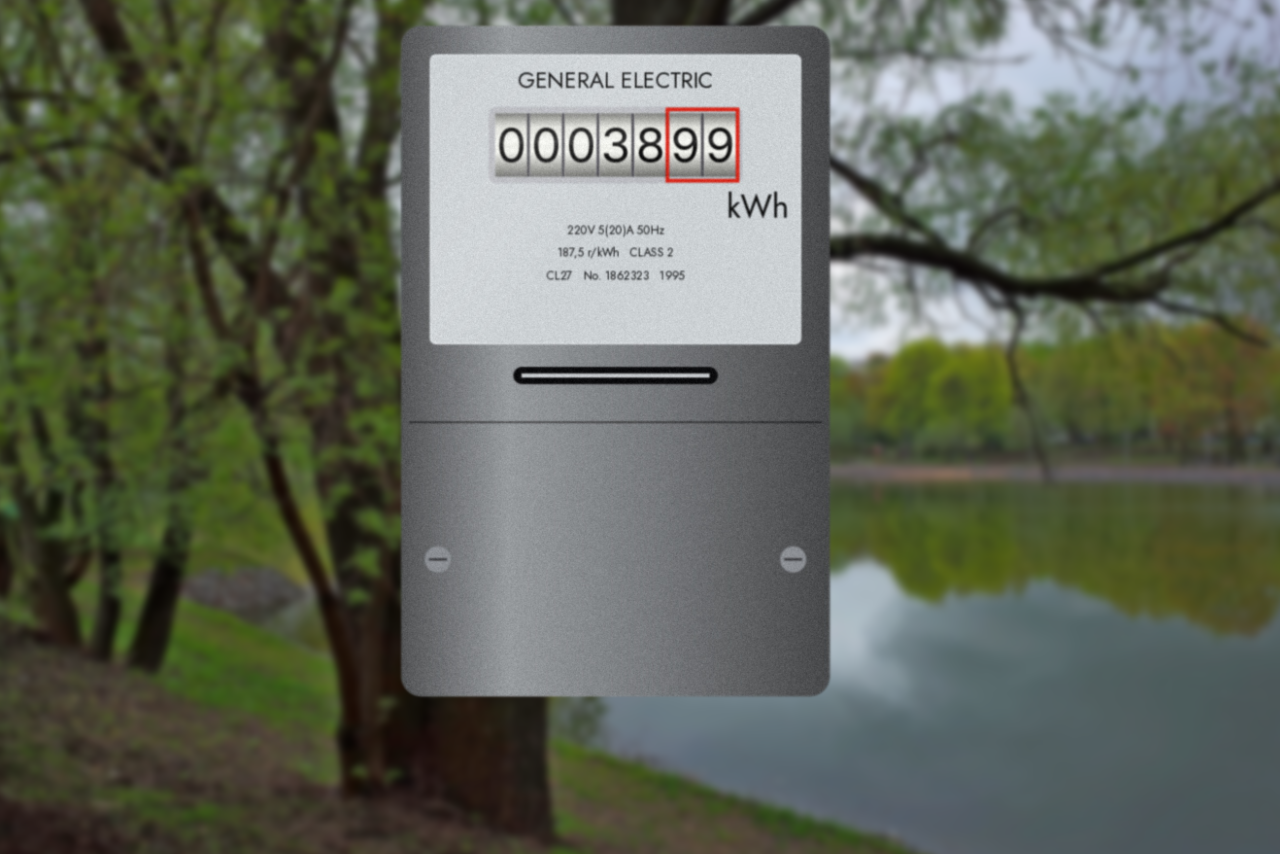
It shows {"value": 38.99, "unit": "kWh"}
